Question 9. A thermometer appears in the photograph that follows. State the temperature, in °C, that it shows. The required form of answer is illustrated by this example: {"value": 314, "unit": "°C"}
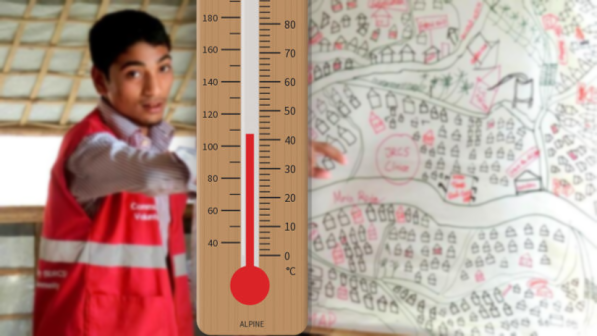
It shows {"value": 42, "unit": "°C"}
